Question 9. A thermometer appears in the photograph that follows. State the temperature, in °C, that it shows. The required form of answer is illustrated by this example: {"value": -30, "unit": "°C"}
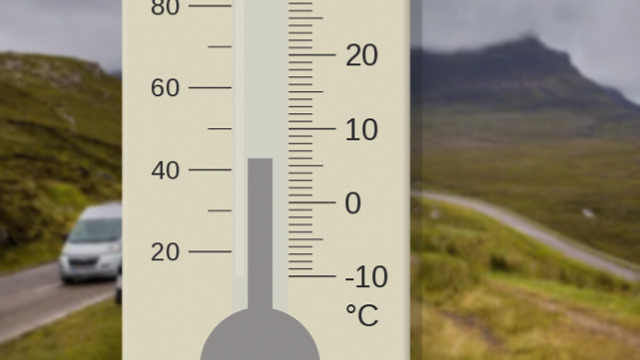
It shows {"value": 6, "unit": "°C"}
